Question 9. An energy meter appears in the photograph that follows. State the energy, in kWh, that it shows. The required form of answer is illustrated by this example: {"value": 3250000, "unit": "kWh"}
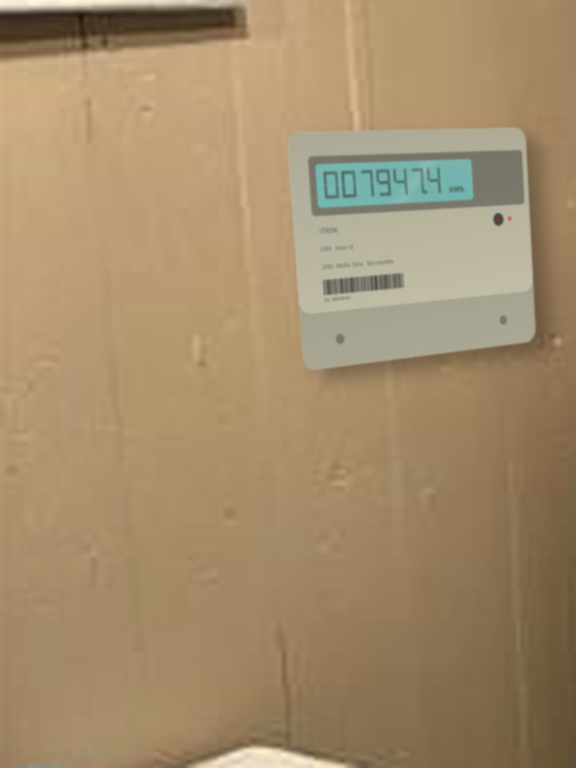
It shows {"value": 7947.4, "unit": "kWh"}
